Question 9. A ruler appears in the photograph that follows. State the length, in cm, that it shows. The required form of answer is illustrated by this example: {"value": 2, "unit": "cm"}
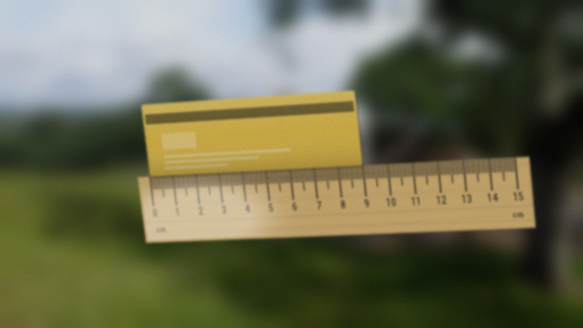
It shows {"value": 9, "unit": "cm"}
